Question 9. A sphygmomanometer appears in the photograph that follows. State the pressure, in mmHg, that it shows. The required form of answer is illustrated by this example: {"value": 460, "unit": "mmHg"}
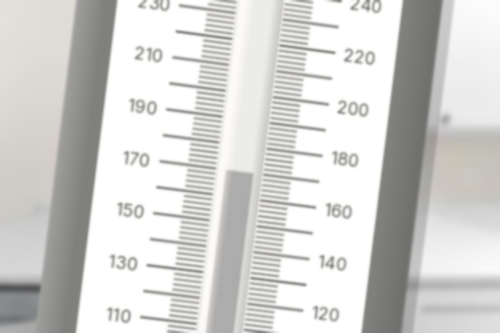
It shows {"value": 170, "unit": "mmHg"}
